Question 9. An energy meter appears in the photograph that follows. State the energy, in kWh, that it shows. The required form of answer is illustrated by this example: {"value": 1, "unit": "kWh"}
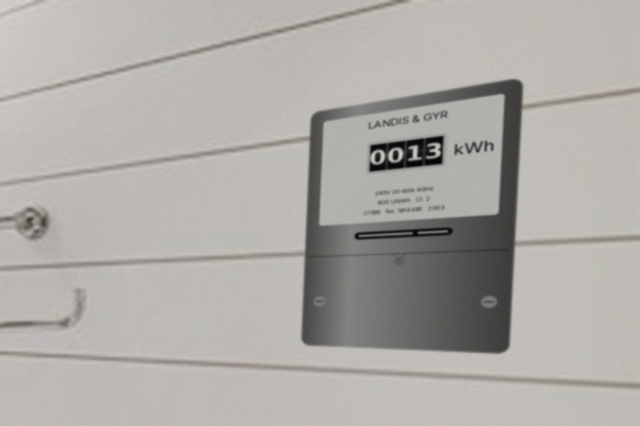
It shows {"value": 13, "unit": "kWh"}
